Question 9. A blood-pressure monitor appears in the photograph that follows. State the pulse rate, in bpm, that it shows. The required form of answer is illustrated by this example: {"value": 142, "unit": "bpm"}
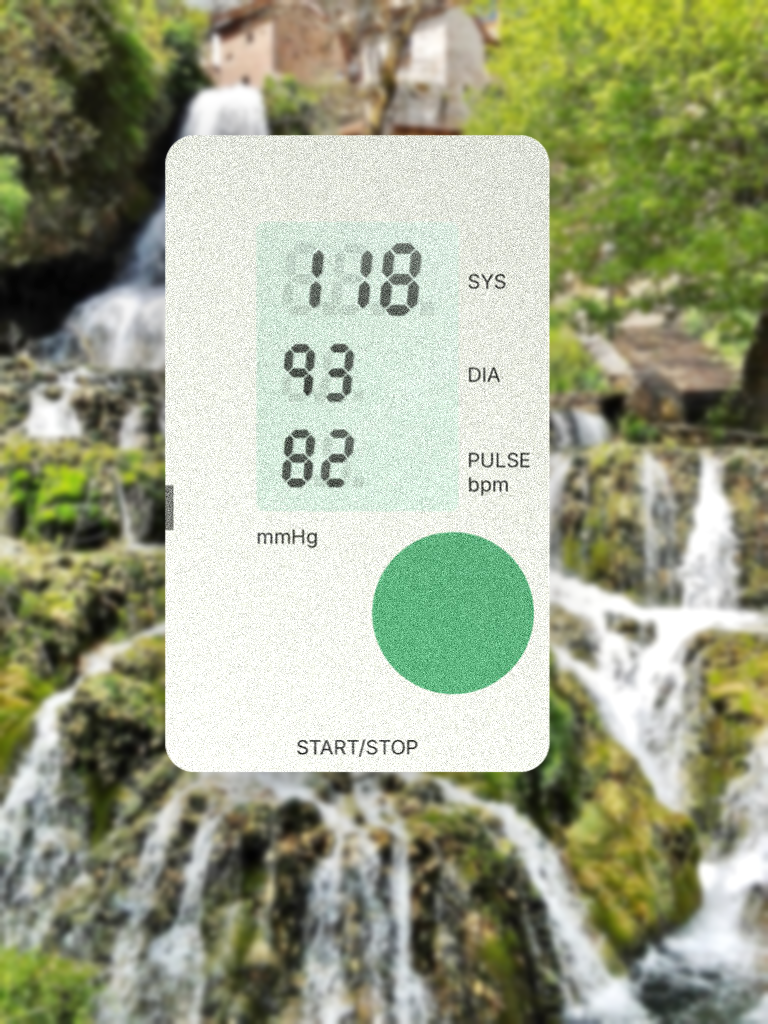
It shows {"value": 82, "unit": "bpm"}
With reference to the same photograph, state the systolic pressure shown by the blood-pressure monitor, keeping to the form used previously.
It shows {"value": 118, "unit": "mmHg"}
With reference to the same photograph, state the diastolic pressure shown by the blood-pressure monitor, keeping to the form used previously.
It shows {"value": 93, "unit": "mmHg"}
